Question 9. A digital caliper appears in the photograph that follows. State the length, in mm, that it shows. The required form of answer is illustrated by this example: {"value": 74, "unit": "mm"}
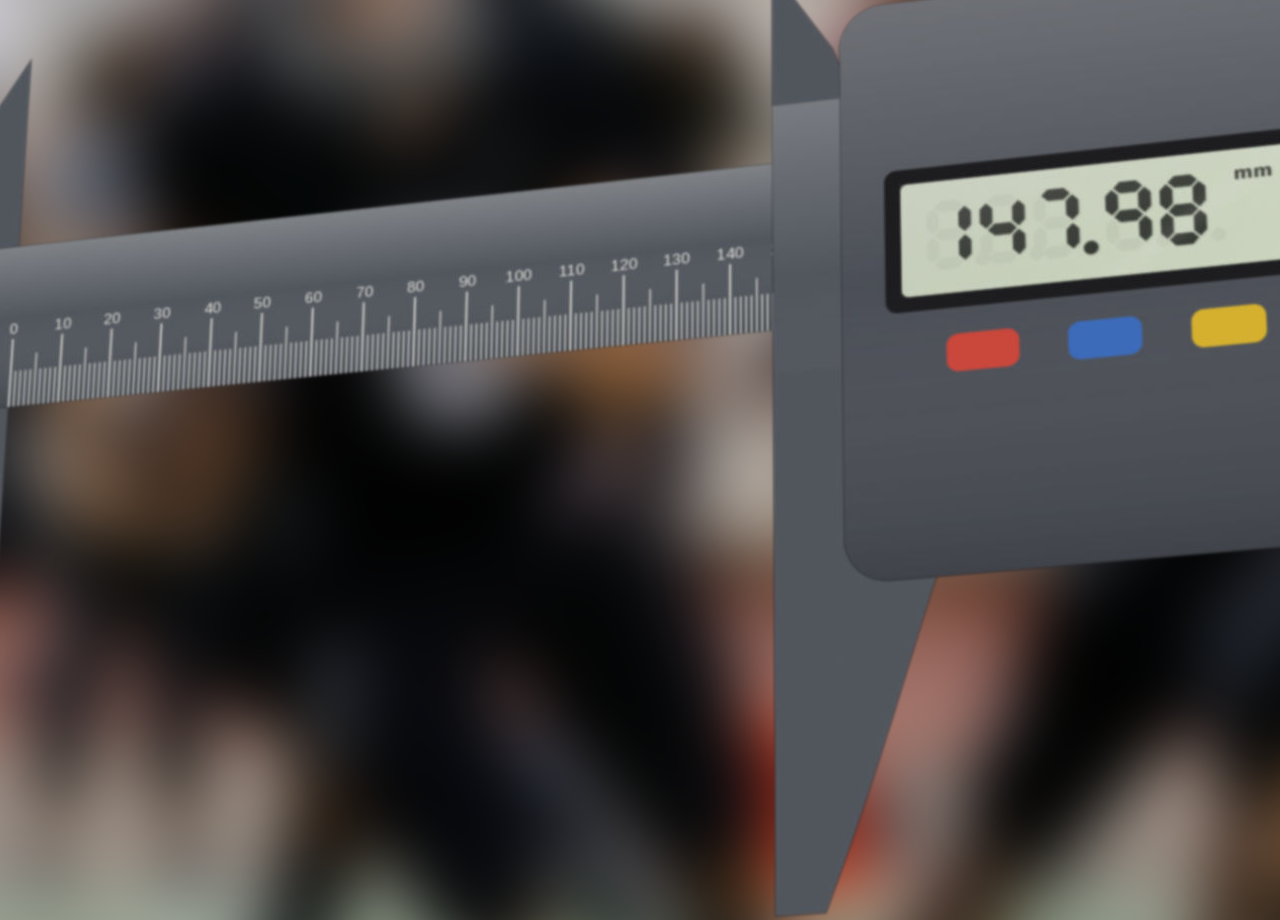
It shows {"value": 147.98, "unit": "mm"}
